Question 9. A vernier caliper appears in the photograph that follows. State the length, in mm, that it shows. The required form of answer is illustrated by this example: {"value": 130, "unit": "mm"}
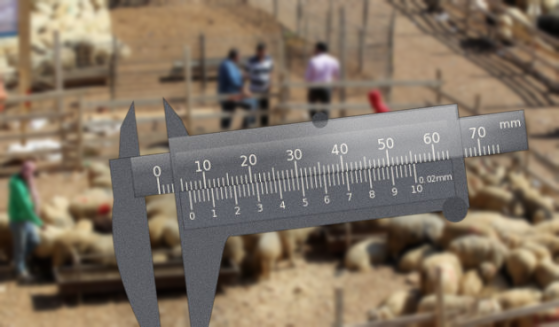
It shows {"value": 6.5, "unit": "mm"}
